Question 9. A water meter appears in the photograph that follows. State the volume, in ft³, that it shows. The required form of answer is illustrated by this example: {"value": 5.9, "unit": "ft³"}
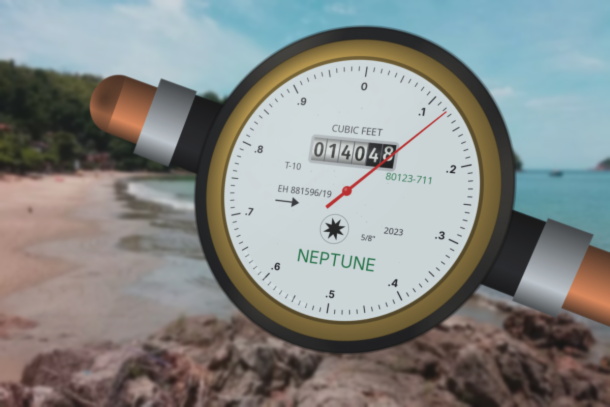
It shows {"value": 14048.12, "unit": "ft³"}
